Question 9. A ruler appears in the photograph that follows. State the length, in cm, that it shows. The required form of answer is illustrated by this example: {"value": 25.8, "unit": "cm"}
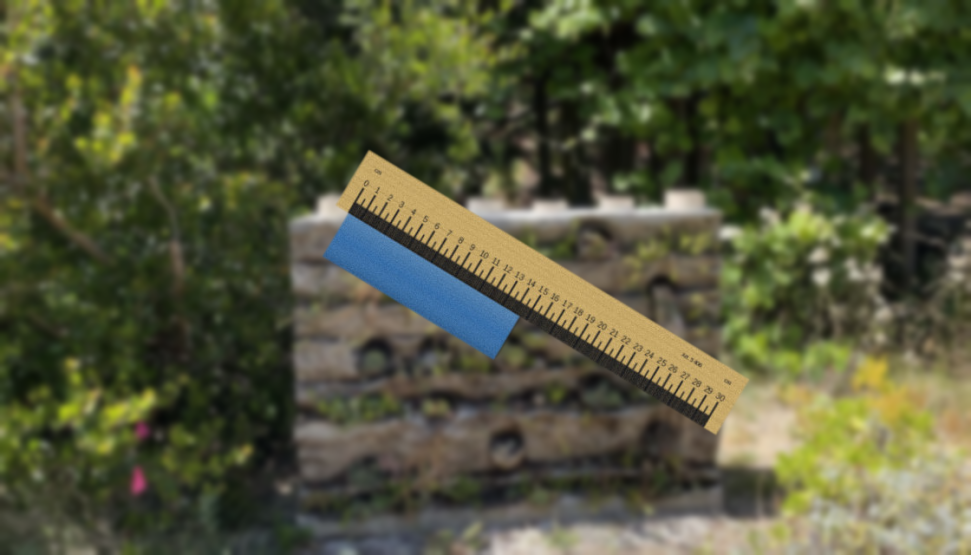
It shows {"value": 14.5, "unit": "cm"}
